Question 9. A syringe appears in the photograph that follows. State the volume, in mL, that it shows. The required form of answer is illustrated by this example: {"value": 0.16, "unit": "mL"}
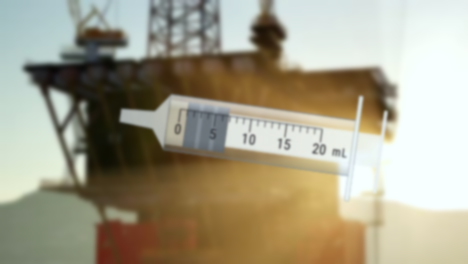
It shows {"value": 1, "unit": "mL"}
